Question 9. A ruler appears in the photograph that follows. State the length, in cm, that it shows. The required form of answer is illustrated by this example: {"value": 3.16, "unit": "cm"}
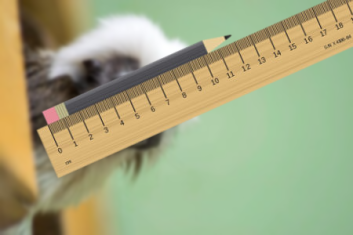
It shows {"value": 12, "unit": "cm"}
